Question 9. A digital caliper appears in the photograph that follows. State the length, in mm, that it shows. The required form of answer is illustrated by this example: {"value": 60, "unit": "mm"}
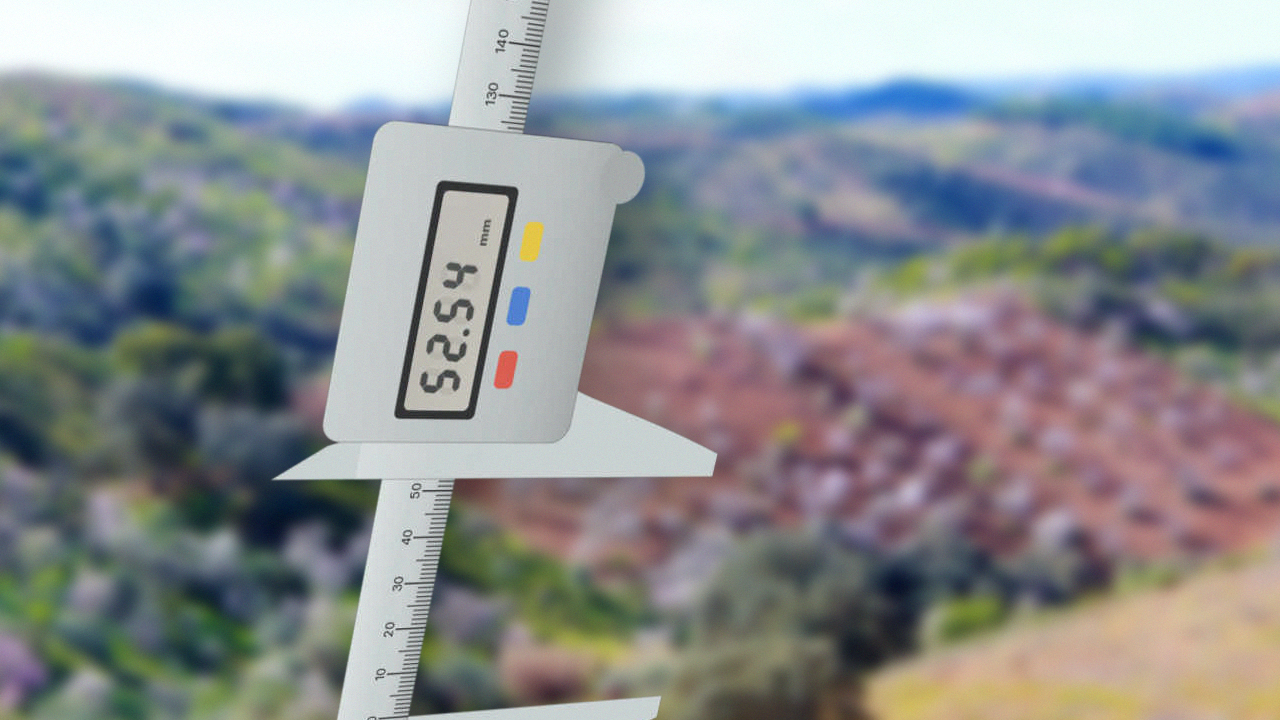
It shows {"value": 52.54, "unit": "mm"}
